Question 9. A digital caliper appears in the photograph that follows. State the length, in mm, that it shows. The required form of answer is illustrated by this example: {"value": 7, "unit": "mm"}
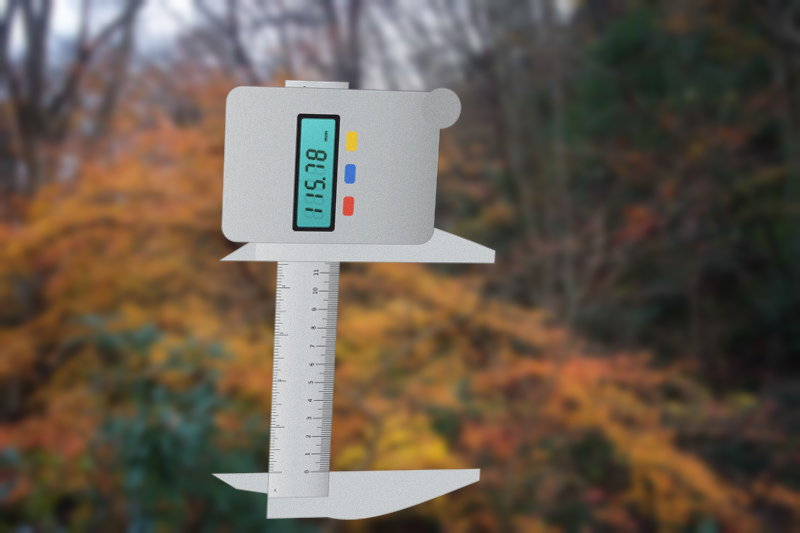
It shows {"value": 115.78, "unit": "mm"}
